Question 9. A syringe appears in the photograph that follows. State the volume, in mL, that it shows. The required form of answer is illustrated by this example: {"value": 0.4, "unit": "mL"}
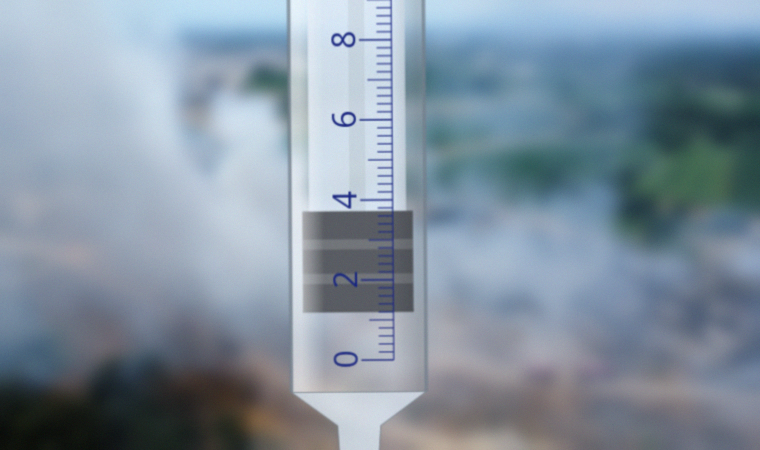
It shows {"value": 1.2, "unit": "mL"}
